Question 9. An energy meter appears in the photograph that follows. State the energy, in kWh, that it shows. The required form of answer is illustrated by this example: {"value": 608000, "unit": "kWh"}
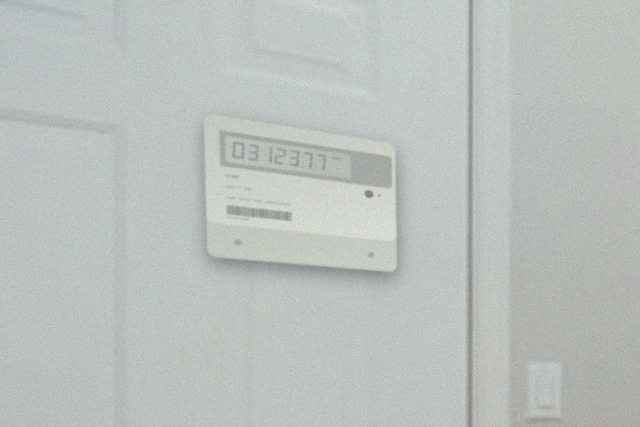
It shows {"value": 312377, "unit": "kWh"}
